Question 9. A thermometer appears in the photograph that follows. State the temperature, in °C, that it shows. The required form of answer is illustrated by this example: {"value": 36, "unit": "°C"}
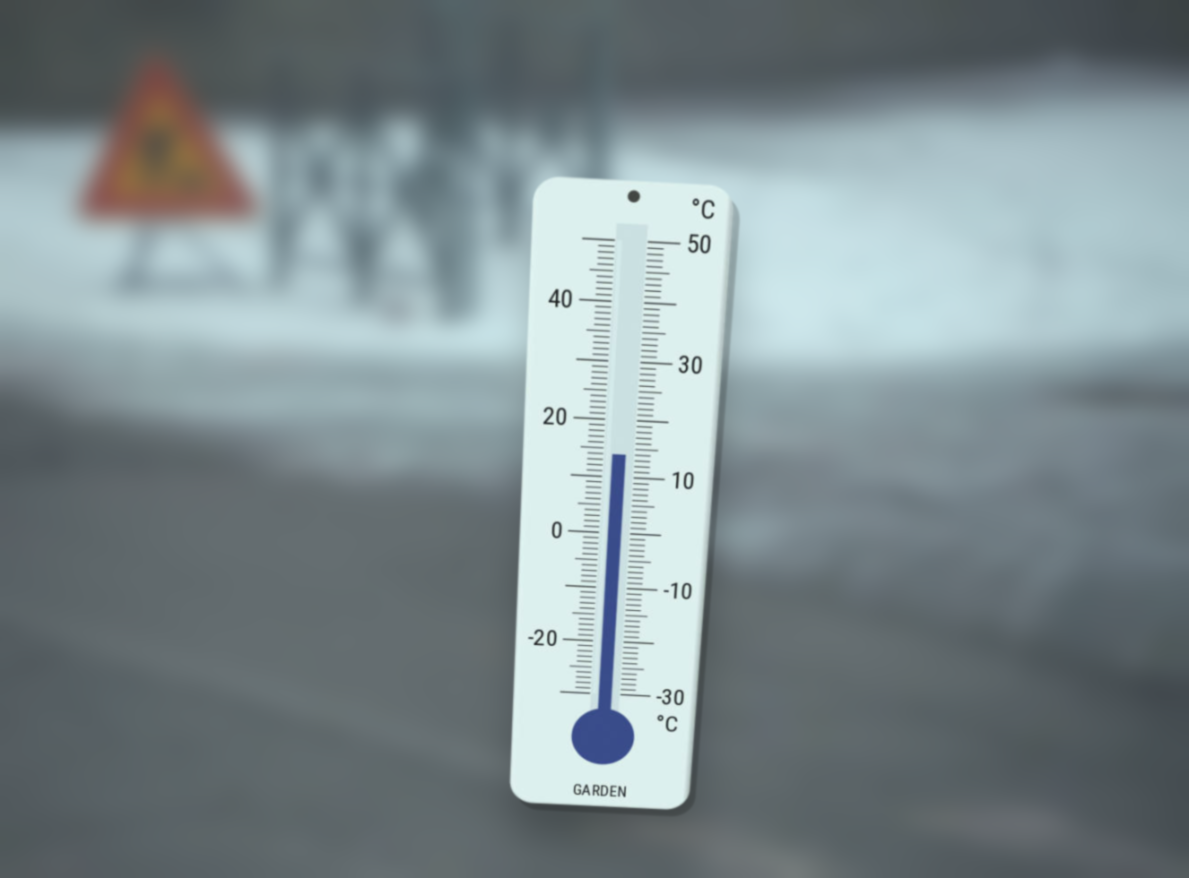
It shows {"value": 14, "unit": "°C"}
